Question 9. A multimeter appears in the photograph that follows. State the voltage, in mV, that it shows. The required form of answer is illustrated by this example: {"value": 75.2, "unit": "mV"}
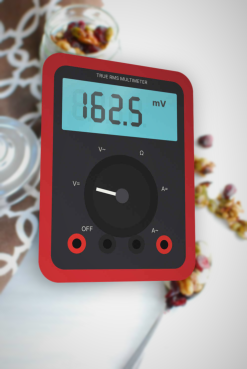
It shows {"value": 162.5, "unit": "mV"}
